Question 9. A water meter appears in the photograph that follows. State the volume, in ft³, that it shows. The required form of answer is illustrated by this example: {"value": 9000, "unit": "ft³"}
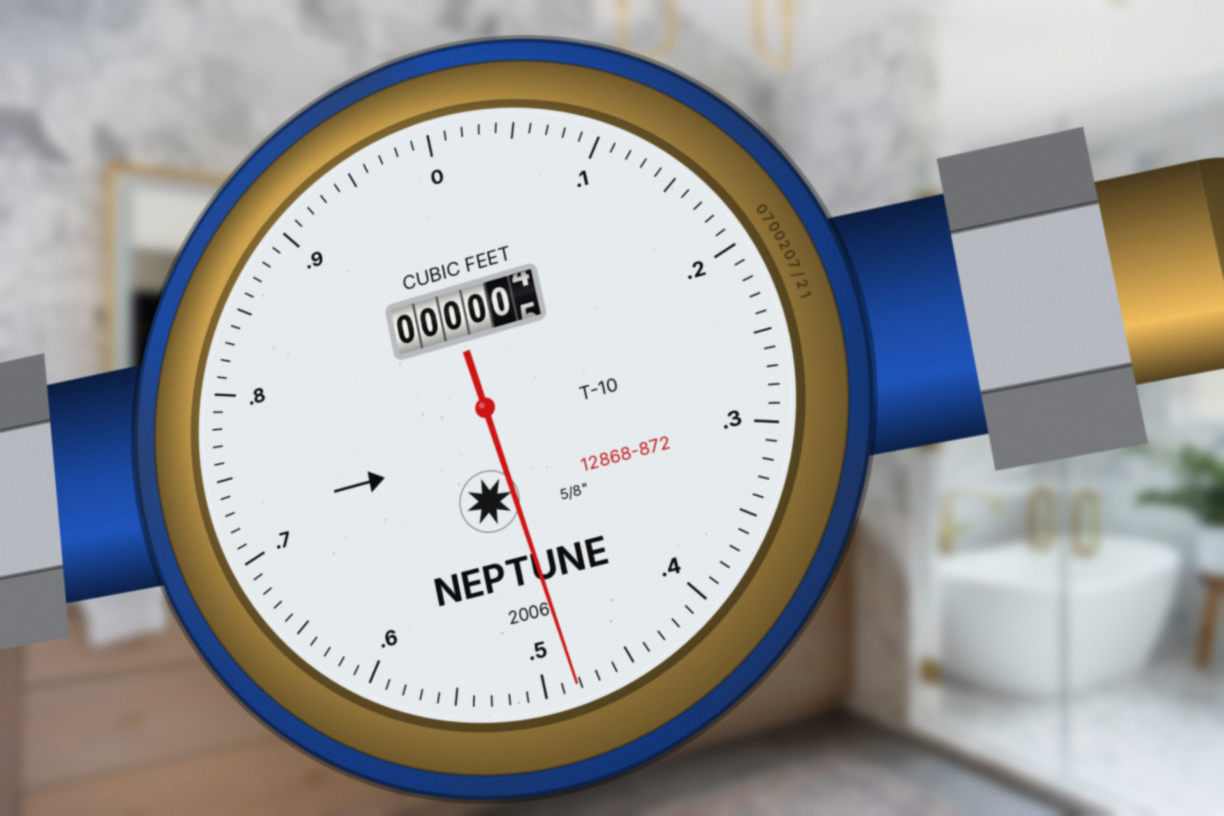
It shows {"value": 4.48, "unit": "ft³"}
